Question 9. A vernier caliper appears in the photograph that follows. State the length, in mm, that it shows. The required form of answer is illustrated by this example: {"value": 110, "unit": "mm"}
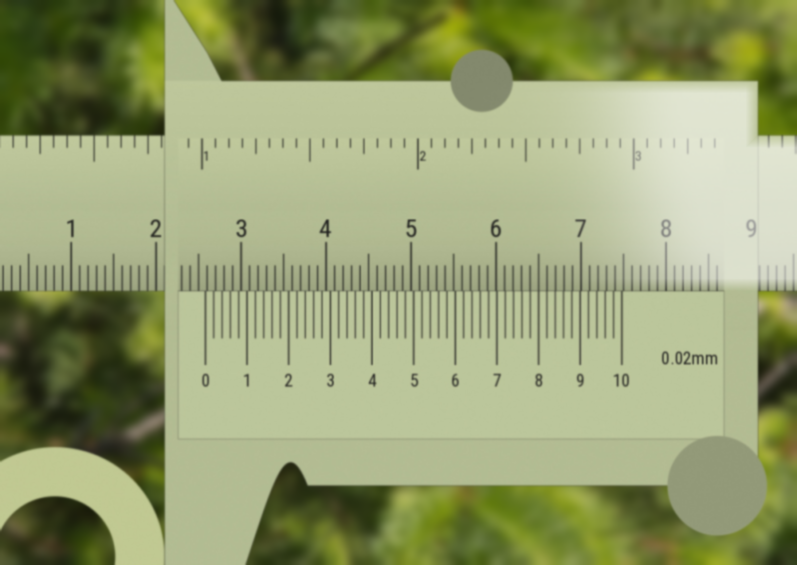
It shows {"value": 25.8, "unit": "mm"}
